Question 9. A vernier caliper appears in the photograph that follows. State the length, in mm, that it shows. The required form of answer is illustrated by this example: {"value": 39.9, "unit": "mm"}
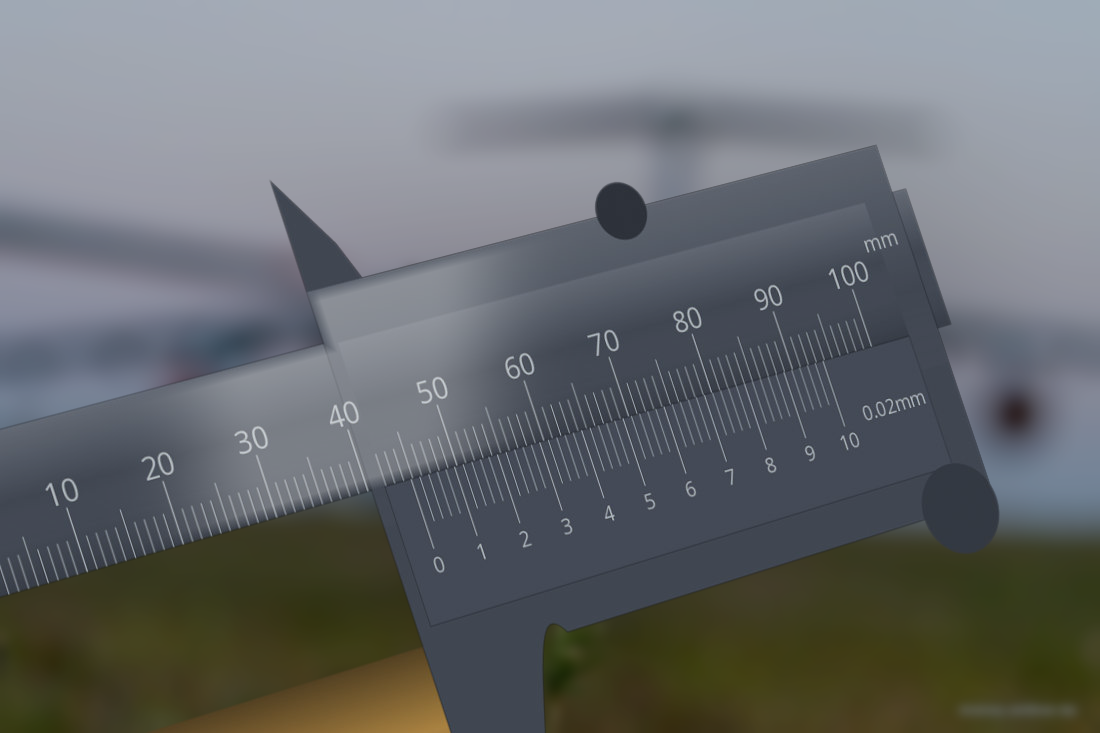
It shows {"value": 44.8, "unit": "mm"}
